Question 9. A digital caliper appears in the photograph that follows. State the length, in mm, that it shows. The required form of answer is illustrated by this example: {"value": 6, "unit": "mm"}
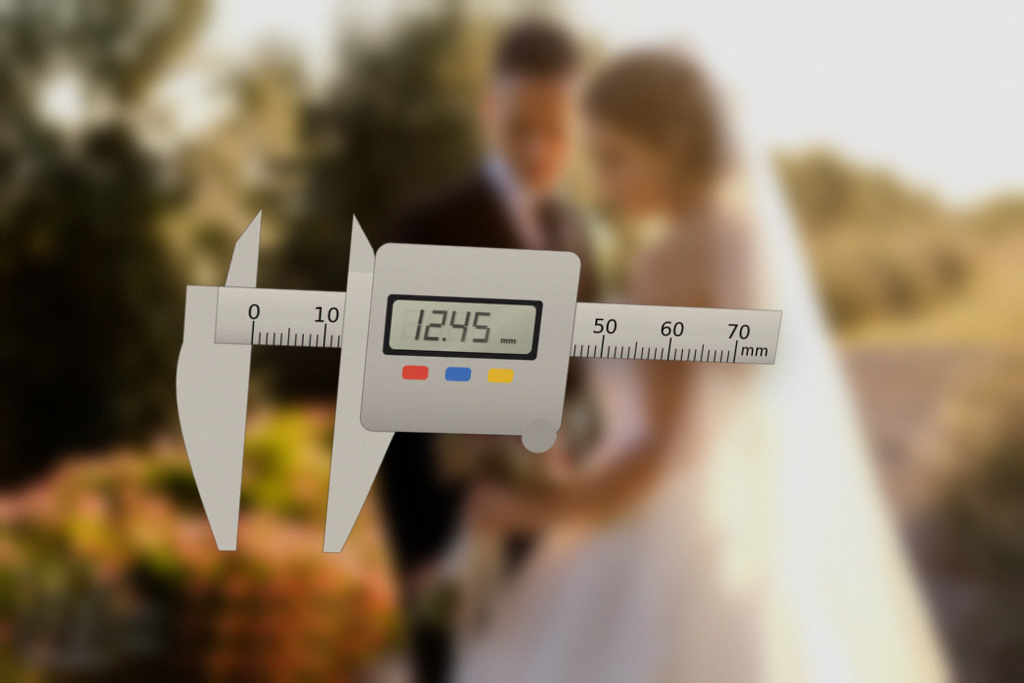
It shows {"value": 12.45, "unit": "mm"}
